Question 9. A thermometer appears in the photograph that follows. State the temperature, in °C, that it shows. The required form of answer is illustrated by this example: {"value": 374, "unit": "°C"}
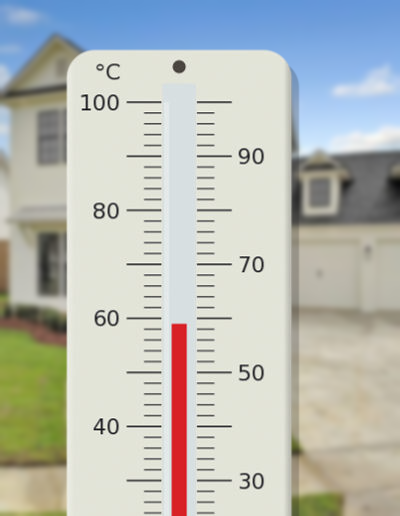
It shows {"value": 59, "unit": "°C"}
